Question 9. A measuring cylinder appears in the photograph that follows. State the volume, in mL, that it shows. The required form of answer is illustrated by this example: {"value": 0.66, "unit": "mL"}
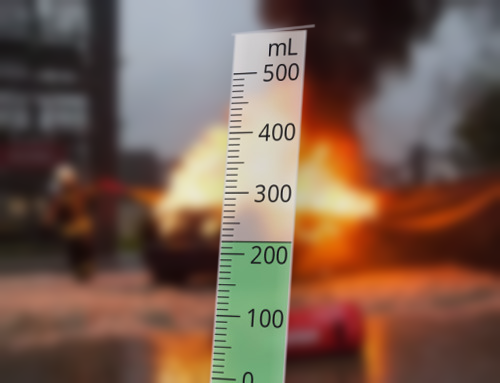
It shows {"value": 220, "unit": "mL"}
